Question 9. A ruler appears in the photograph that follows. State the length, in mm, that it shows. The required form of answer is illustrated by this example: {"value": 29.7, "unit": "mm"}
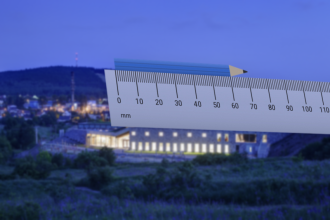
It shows {"value": 70, "unit": "mm"}
